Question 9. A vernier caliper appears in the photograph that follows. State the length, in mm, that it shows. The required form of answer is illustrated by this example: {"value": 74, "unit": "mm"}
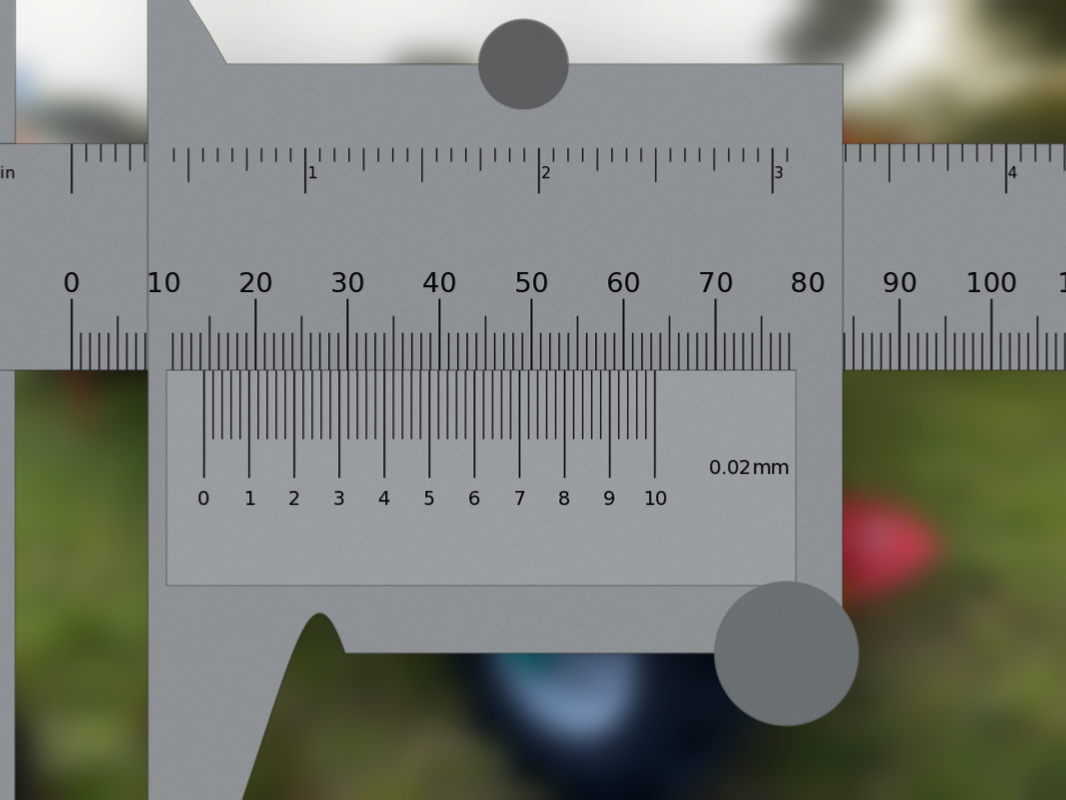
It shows {"value": 14.4, "unit": "mm"}
